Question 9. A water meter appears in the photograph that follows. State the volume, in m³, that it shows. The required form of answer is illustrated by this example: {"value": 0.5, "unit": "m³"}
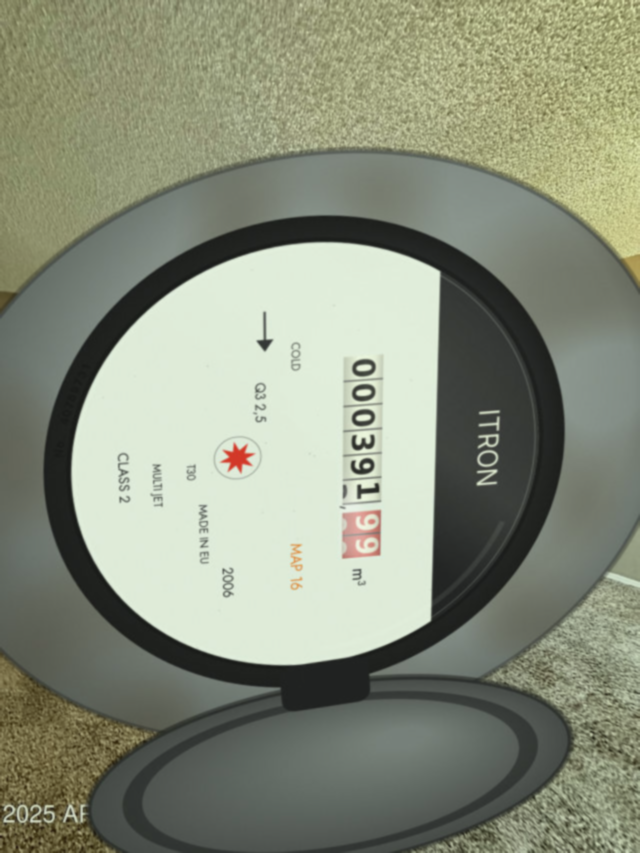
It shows {"value": 391.99, "unit": "m³"}
